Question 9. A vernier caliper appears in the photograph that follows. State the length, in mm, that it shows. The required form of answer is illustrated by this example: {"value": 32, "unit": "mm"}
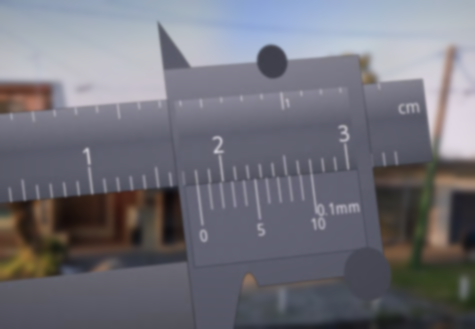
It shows {"value": 18.0, "unit": "mm"}
